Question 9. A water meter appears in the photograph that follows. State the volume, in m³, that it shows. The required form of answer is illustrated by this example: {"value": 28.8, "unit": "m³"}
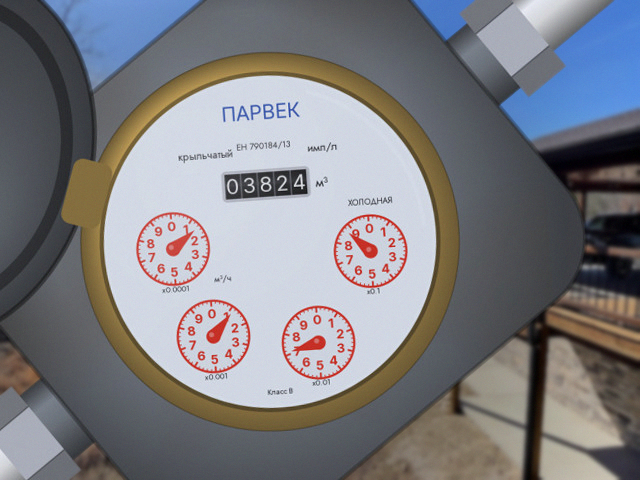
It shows {"value": 3824.8711, "unit": "m³"}
